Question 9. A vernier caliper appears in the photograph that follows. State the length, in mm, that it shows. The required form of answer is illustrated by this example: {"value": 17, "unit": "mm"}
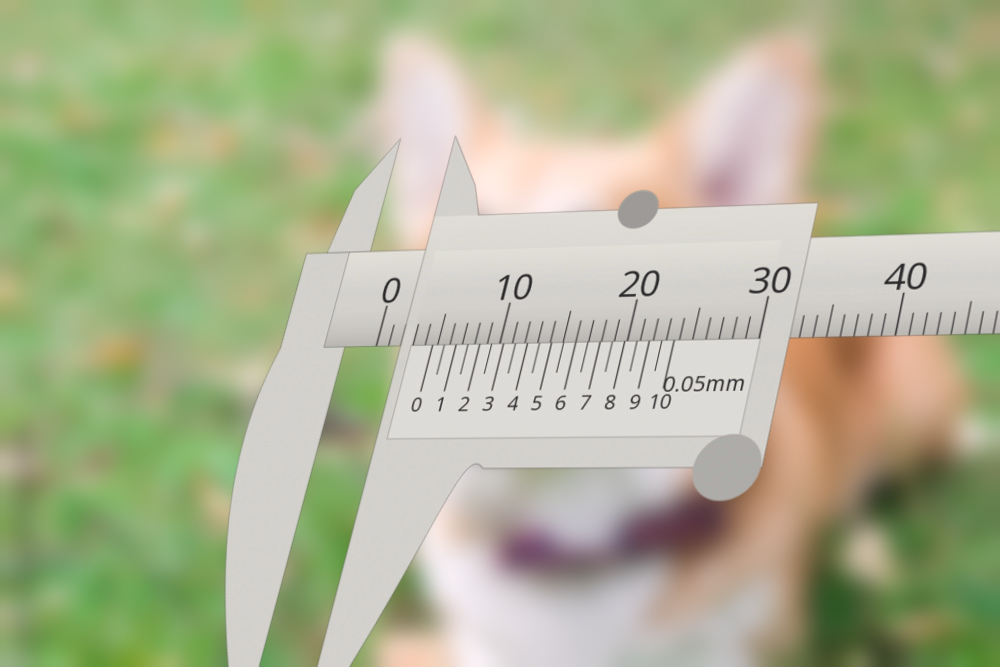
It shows {"value": 4.6, "unit": "mm"}
